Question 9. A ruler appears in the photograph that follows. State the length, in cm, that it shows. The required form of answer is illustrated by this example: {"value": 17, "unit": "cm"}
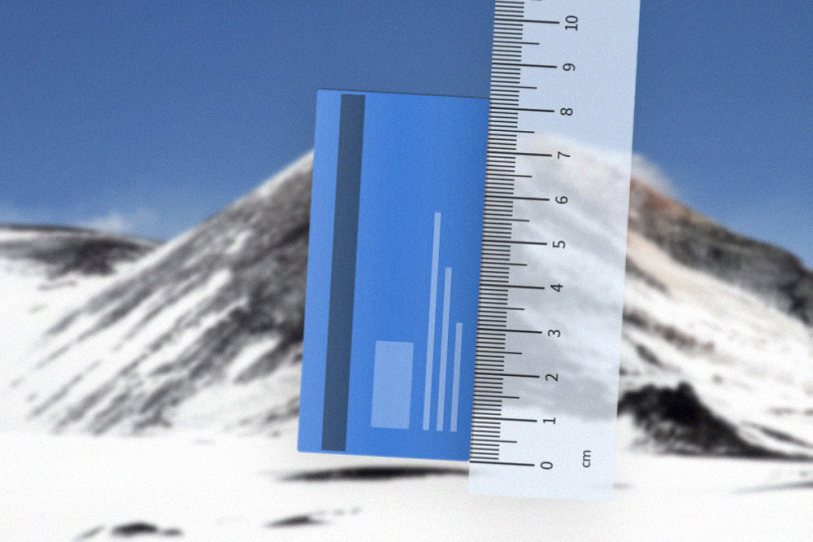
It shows {"value": 8.2, "unit": "cm"}
